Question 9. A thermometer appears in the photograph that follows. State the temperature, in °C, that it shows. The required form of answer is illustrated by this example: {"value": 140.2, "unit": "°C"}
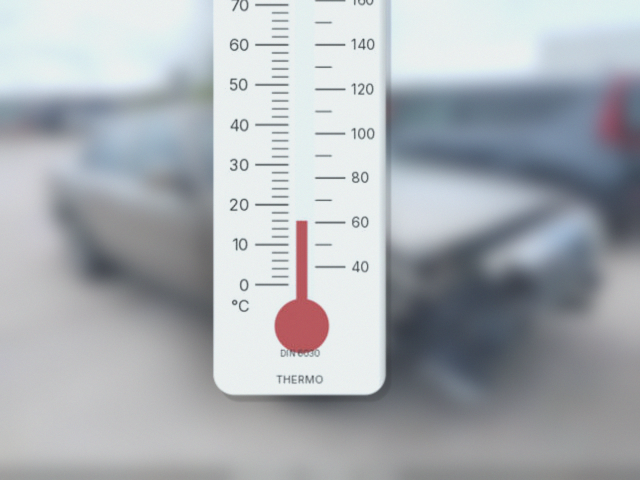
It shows {"value": 16, "unit": "°C"}
